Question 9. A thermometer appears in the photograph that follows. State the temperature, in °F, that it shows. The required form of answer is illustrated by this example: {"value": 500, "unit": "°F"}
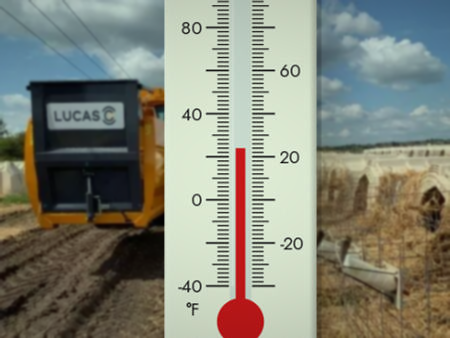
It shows {"value": 24, "unit": "°F"}
